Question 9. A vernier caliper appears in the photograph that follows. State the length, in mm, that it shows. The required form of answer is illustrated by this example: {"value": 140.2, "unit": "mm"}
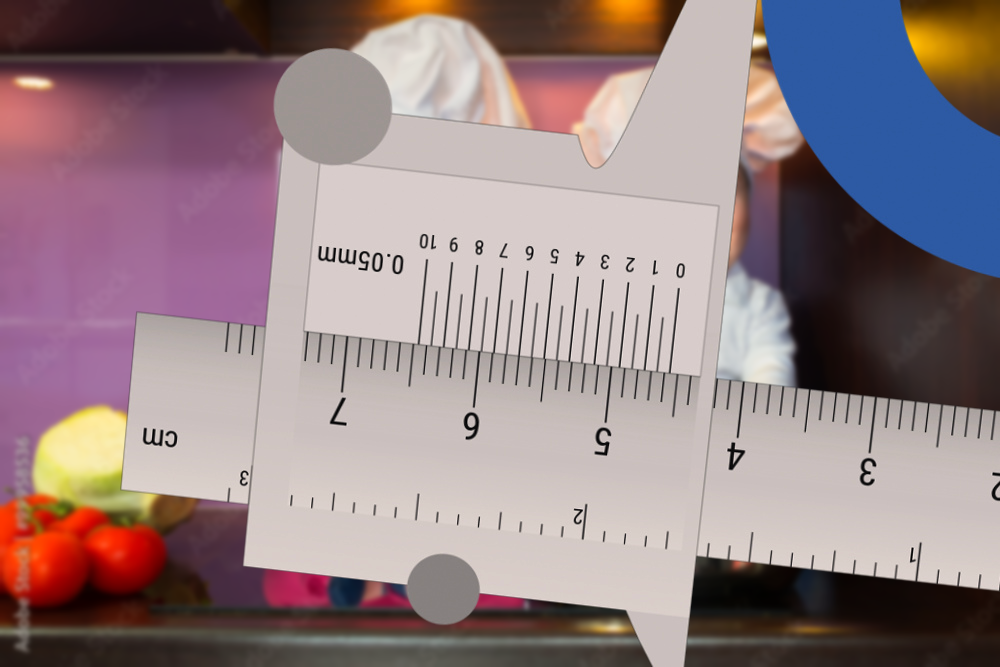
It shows {"value": 45.6, "unit": "mm"}
